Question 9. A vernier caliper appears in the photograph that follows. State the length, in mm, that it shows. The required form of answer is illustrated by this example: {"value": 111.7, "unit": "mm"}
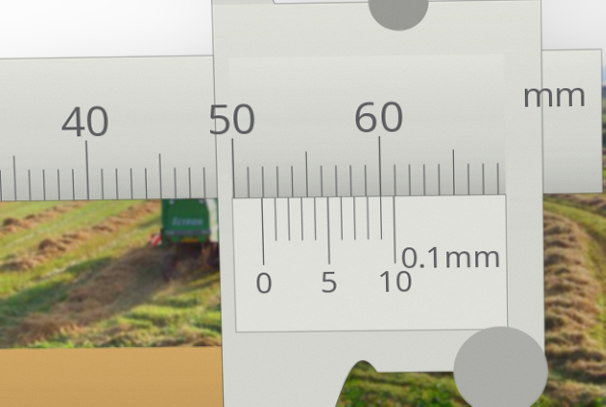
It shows {"value": 51.9, "unit": "mm"}
